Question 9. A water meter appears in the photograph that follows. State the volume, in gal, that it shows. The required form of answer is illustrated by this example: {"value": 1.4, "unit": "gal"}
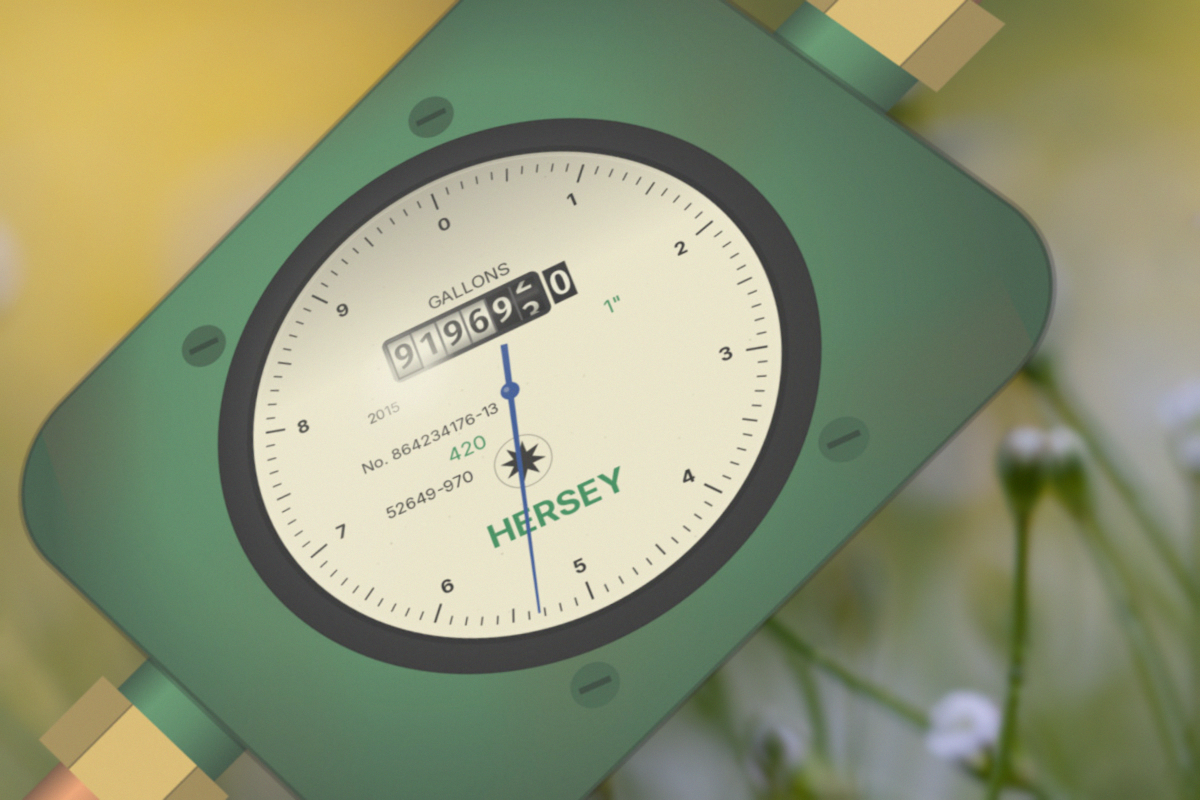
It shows {"value": 9196925.3, "unit": "gal"}
